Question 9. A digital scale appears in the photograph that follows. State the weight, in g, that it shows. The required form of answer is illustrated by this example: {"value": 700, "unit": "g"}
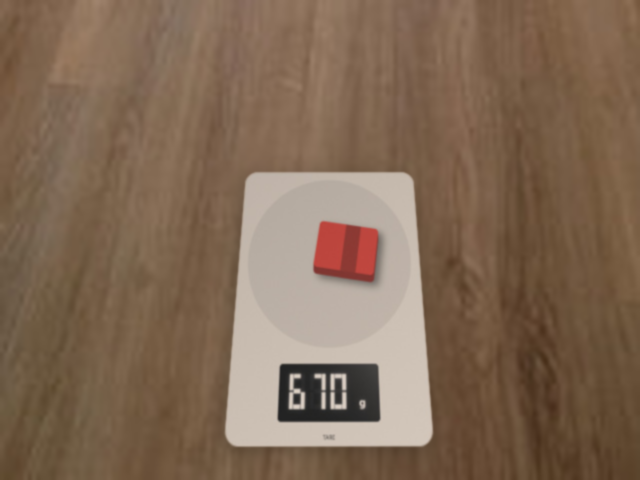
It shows {"value": 670, "unit": "g"}
